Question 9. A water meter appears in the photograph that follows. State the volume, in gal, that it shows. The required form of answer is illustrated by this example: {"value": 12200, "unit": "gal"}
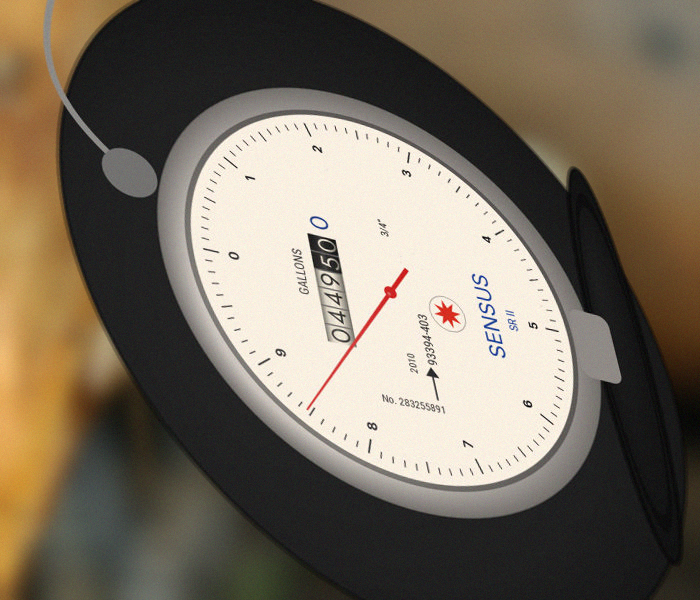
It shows {"value": 449498.5, "unit": "gal"}
